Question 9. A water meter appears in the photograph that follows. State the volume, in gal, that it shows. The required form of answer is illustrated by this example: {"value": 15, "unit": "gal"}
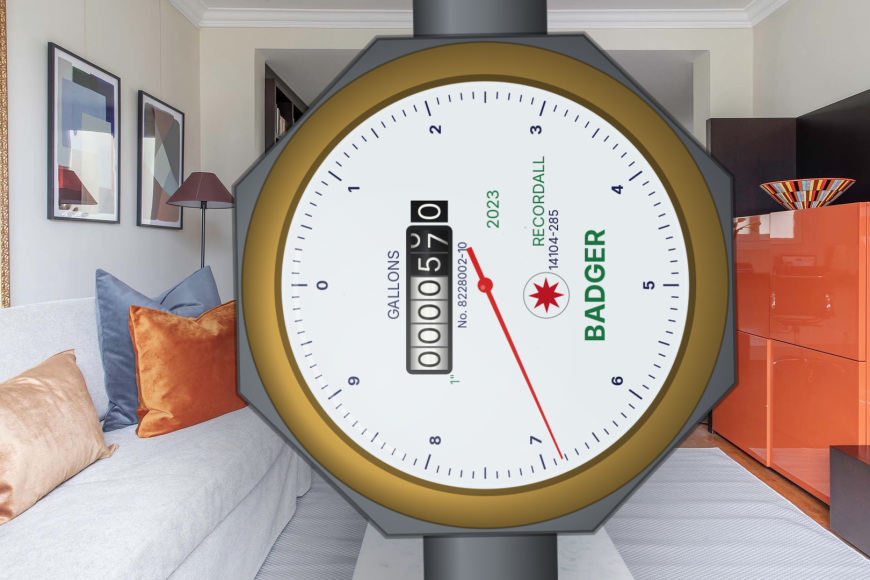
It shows {"value": 566.8, "unit": "gal"}
